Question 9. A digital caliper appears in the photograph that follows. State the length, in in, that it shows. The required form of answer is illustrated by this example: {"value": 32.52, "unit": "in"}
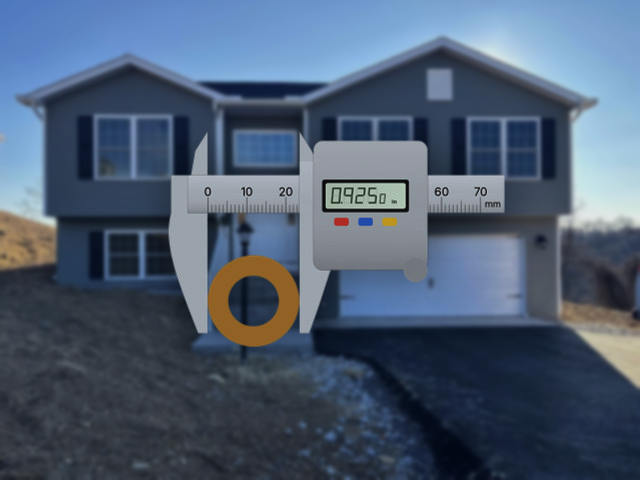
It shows {"value": 0.9250, "unit": "in"}
